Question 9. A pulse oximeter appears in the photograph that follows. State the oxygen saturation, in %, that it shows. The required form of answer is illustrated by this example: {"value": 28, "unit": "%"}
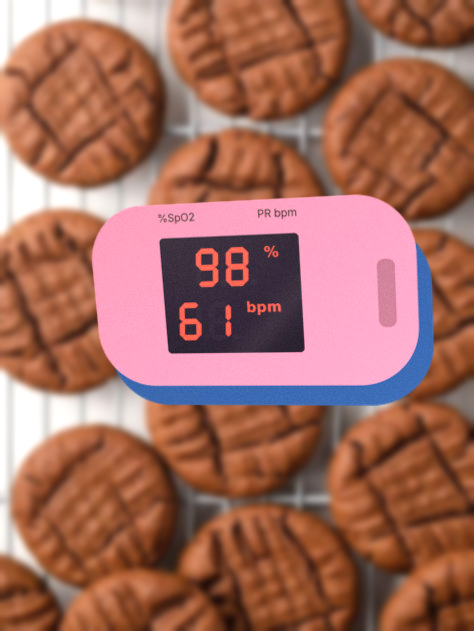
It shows {"value": 98, "unit": "%"}
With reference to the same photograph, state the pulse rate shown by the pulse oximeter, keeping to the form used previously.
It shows {"value": 61, "unit": "bpm"}
